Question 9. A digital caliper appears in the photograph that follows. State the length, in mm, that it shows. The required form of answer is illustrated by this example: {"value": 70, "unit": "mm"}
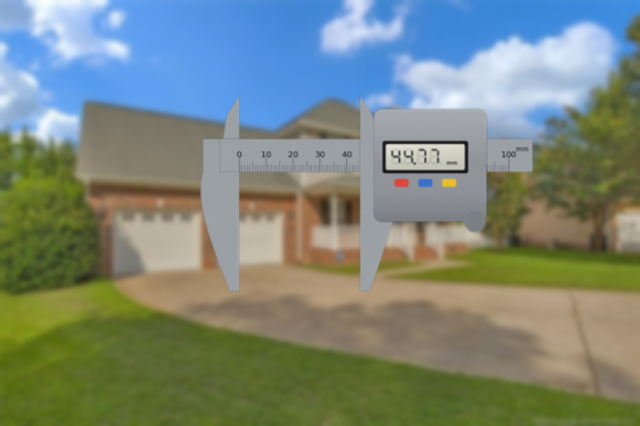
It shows {"value": 44.77, "unit": "mm"}
